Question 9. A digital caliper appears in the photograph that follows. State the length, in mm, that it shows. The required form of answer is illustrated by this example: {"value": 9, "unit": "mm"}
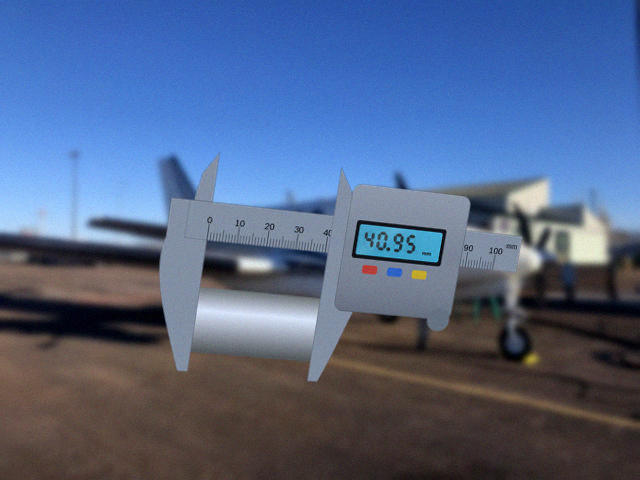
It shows {"value": 40.95, "unit": "mm"}
